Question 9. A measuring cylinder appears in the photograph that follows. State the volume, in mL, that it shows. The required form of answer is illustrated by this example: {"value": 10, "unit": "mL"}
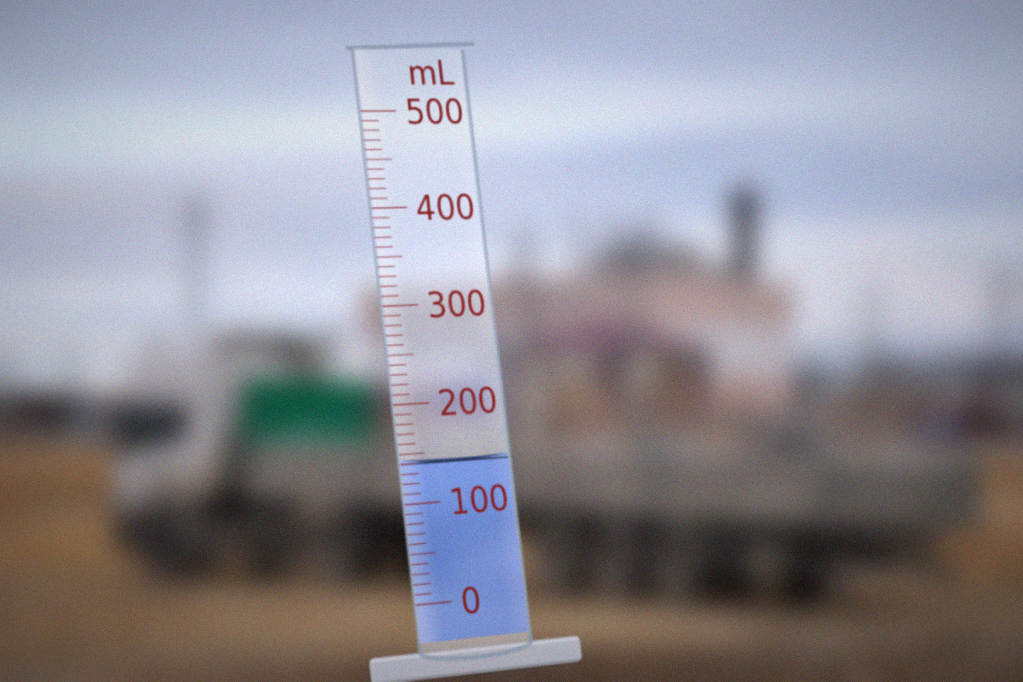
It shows {"value": 140, "unit": "mL"}
